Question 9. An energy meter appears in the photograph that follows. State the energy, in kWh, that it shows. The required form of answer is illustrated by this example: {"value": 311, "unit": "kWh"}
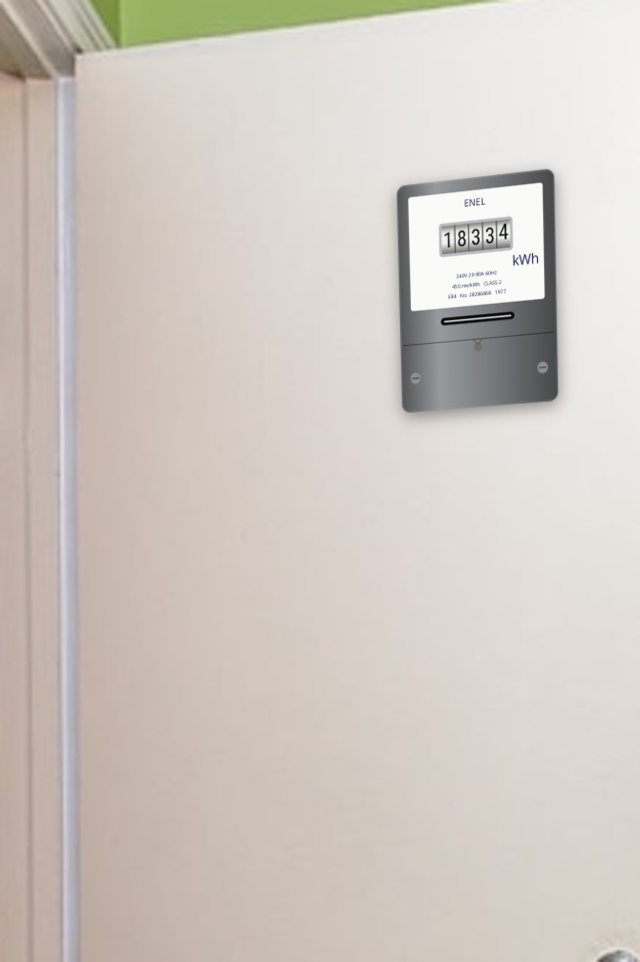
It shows {"value": 18334, "unit": "kWh"}
